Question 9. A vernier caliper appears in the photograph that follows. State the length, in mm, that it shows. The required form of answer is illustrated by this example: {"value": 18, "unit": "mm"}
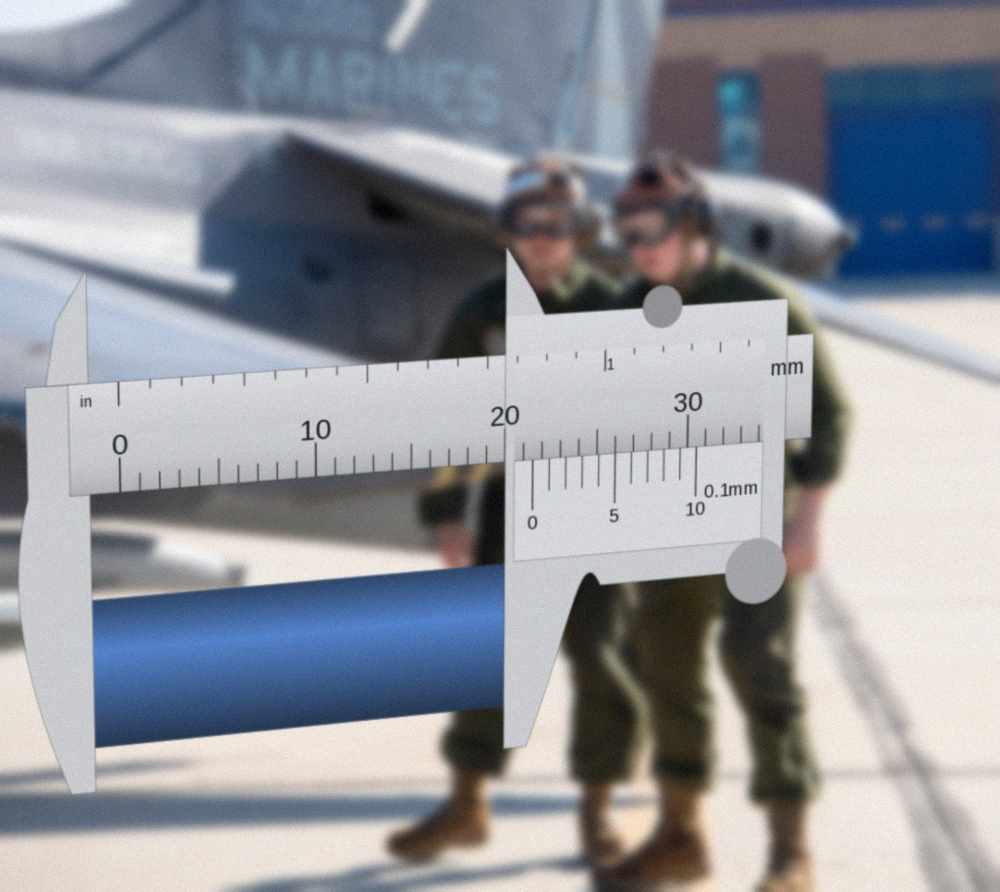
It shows {"value": 21.5, "unit": "mm"}
